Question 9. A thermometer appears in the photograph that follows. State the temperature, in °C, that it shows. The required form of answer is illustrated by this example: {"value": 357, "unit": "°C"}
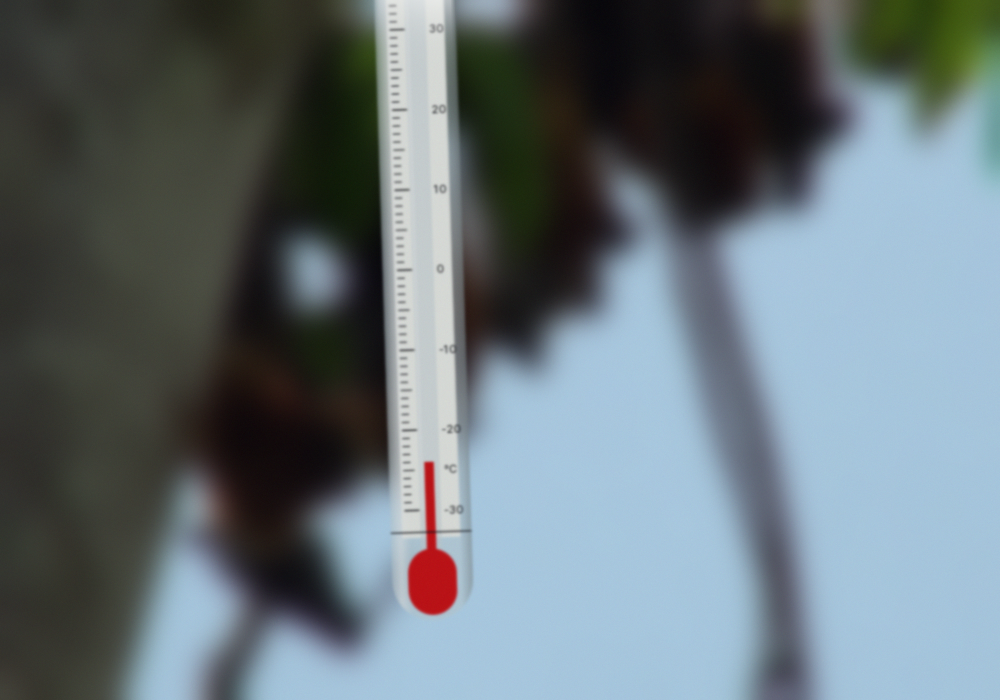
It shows {"value": -24, "unit": "°C"}
